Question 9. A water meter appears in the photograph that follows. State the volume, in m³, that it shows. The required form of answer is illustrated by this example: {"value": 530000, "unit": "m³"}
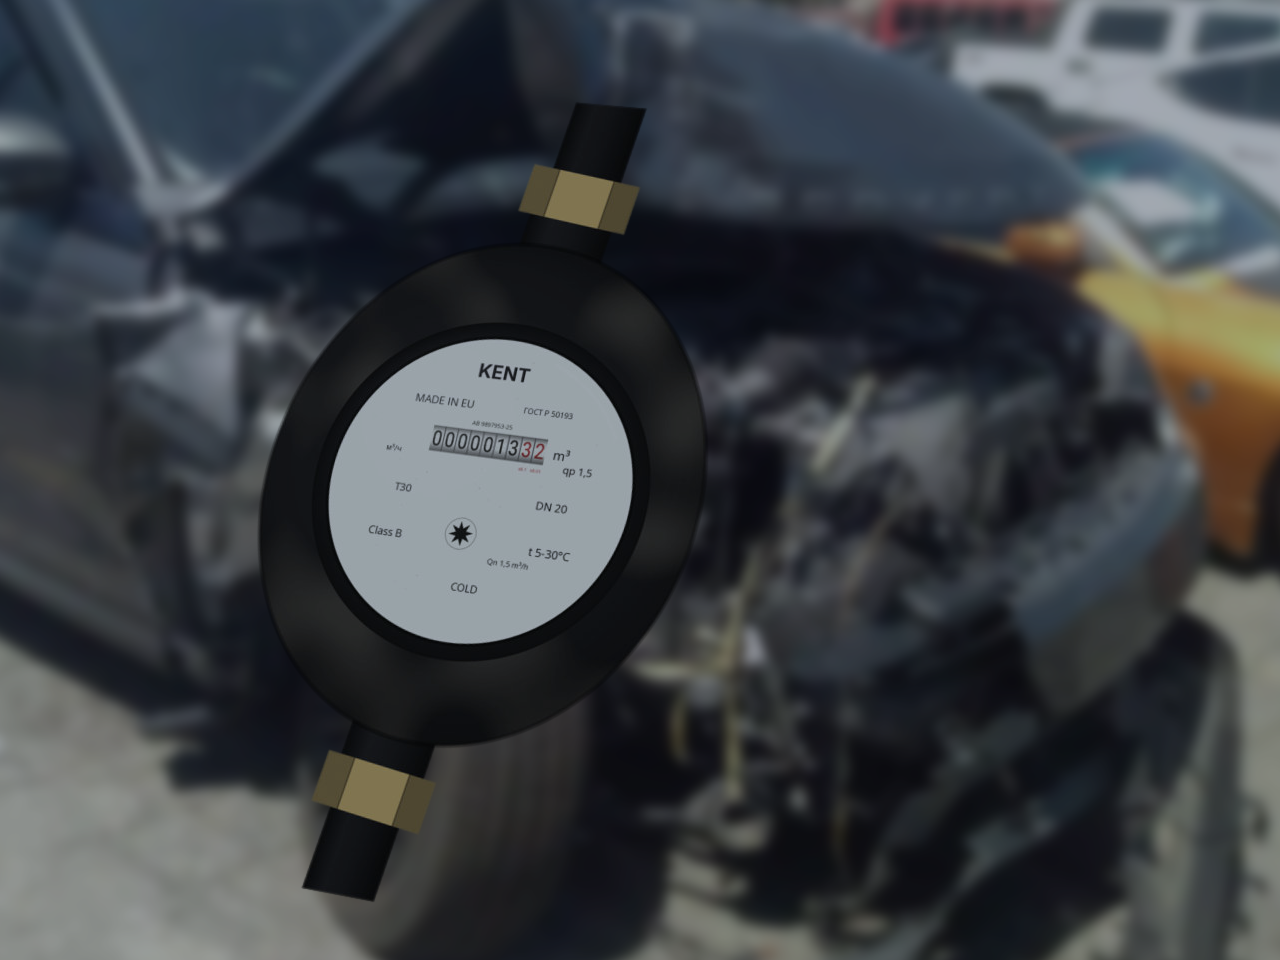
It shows {"value": 13.32, "unit": "m³"}
